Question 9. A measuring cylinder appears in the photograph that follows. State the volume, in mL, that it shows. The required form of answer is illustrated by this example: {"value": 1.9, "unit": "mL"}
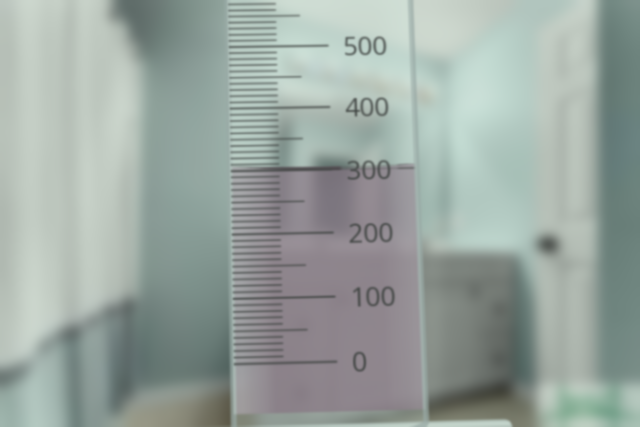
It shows {"value": 300, "unit": "mL"}
